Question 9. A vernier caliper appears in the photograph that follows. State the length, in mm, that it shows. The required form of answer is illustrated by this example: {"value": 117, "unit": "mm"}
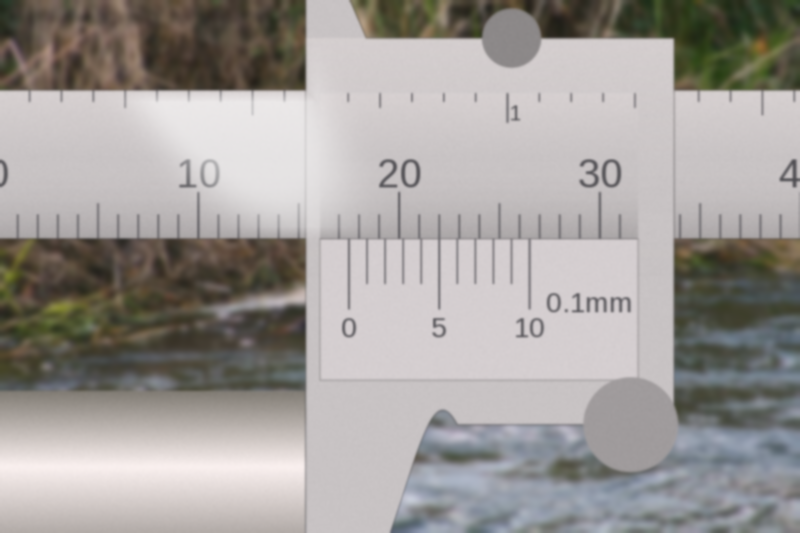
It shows {"value": 17.5, "unit": "mm"}
